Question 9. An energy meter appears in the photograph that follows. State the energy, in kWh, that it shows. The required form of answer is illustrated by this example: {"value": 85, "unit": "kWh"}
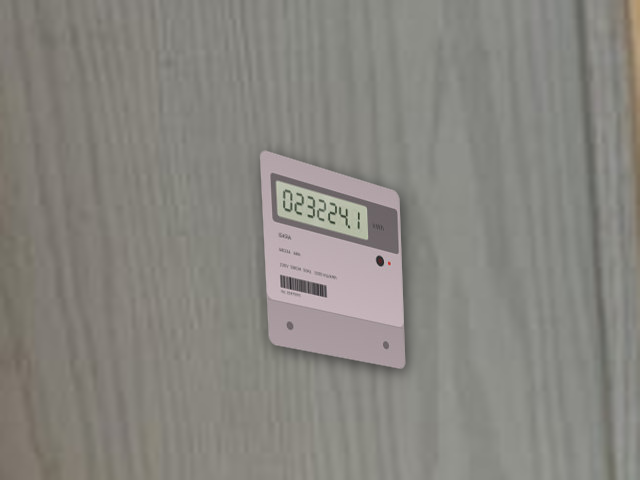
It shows {"value": 23224.1, "unit": "kWh"}
